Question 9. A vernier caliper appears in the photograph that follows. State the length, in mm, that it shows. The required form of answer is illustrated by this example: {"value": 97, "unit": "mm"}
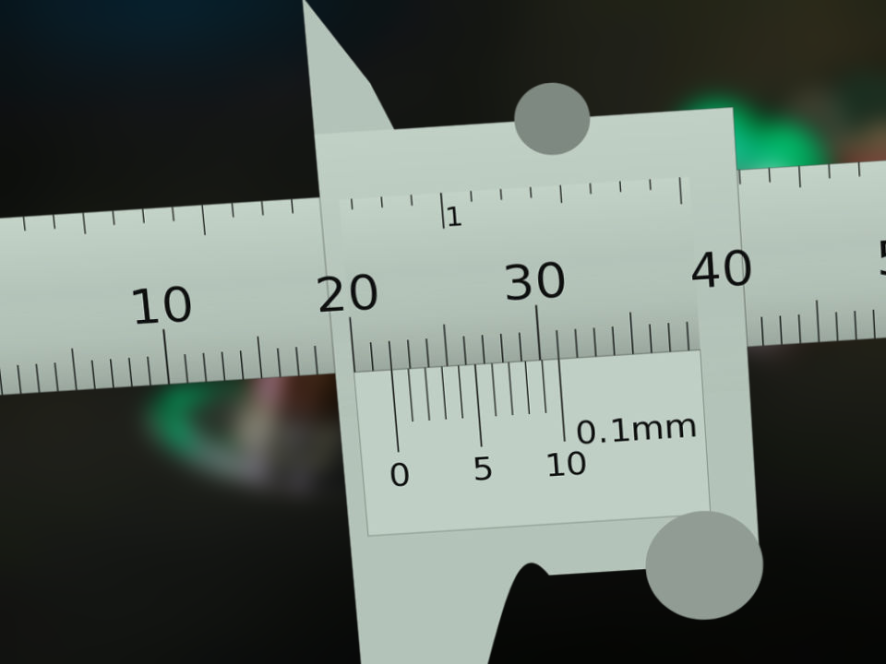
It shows {"value": 22.0, "unit": "mm"}
